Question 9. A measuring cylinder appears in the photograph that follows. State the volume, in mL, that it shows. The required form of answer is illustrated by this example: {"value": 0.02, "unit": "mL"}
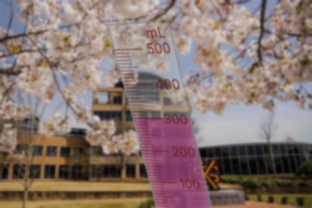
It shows {"value": 300, "unit": "mL"}
